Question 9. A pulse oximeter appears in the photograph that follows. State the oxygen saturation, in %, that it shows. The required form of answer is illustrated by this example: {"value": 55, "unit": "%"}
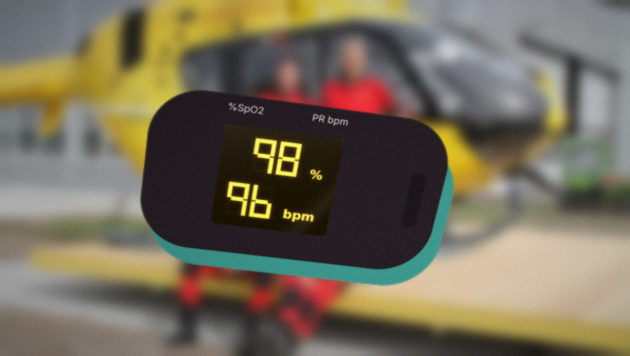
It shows {"value": 98, "unit": "%"}
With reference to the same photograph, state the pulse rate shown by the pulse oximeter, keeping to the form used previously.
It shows {"value": 96, "unit": "bpm"}
